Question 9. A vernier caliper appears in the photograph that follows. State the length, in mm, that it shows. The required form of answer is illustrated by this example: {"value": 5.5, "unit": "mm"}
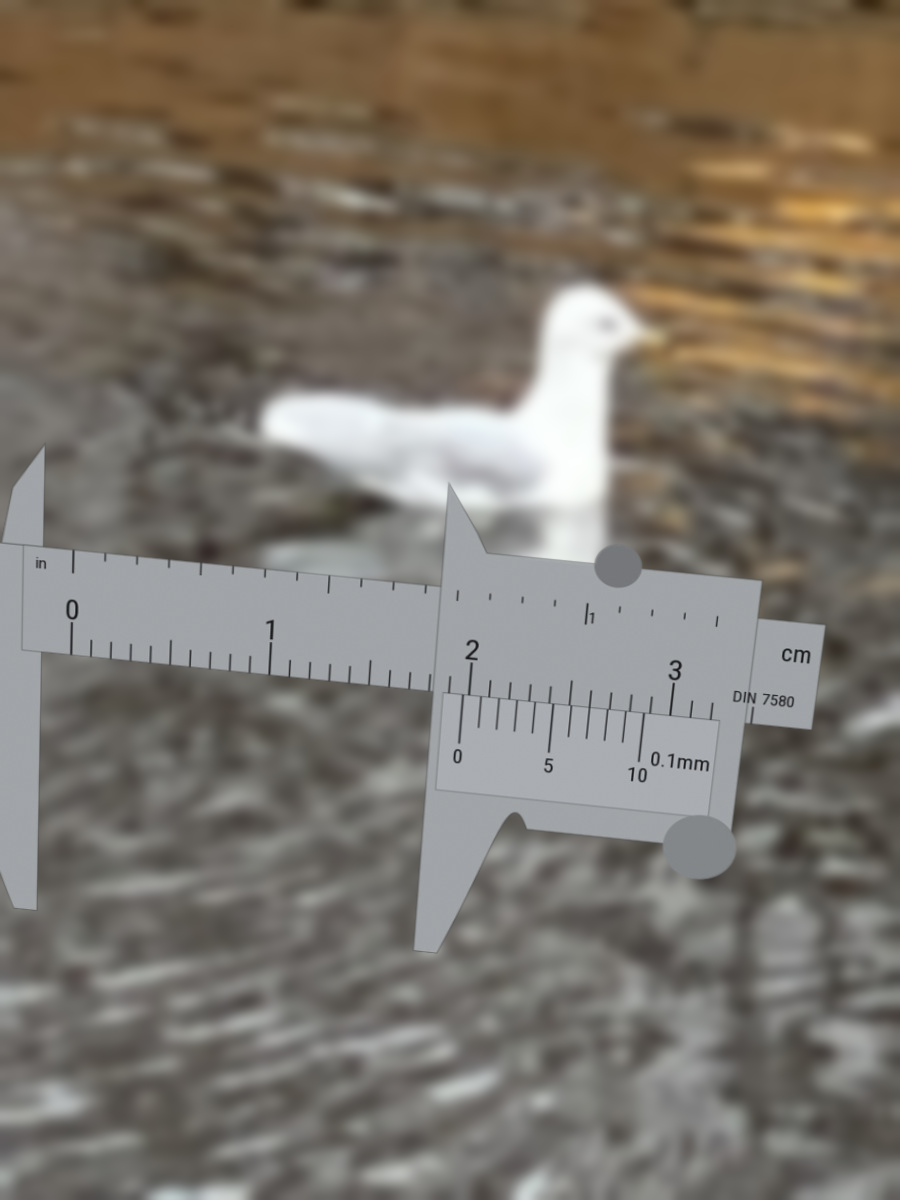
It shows {"value": 19.7, "unit": "mm"}
